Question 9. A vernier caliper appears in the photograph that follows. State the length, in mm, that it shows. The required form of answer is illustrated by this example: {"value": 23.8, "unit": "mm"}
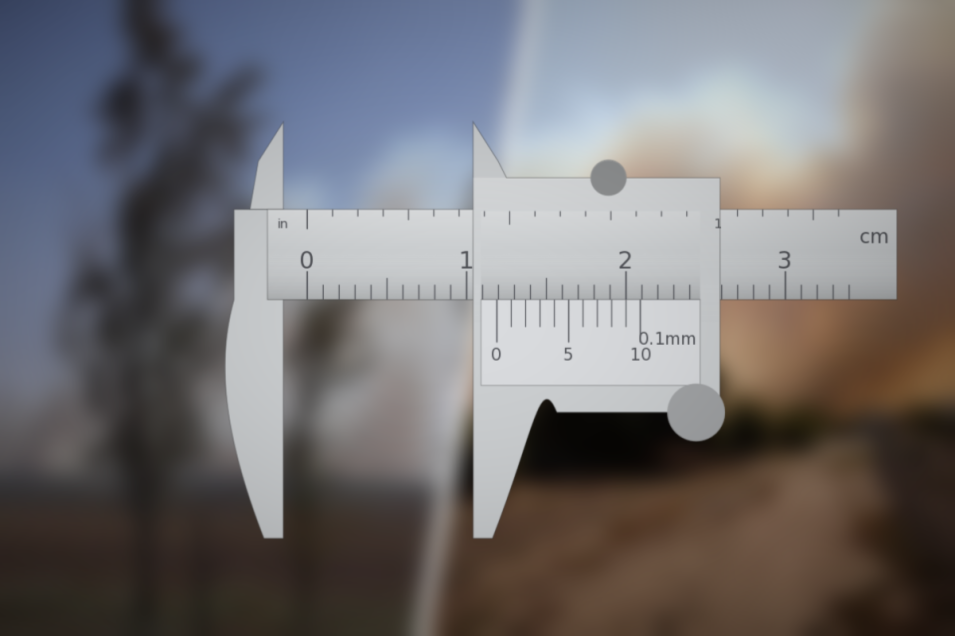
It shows {"value": 11.9, "unit": "mm"}
